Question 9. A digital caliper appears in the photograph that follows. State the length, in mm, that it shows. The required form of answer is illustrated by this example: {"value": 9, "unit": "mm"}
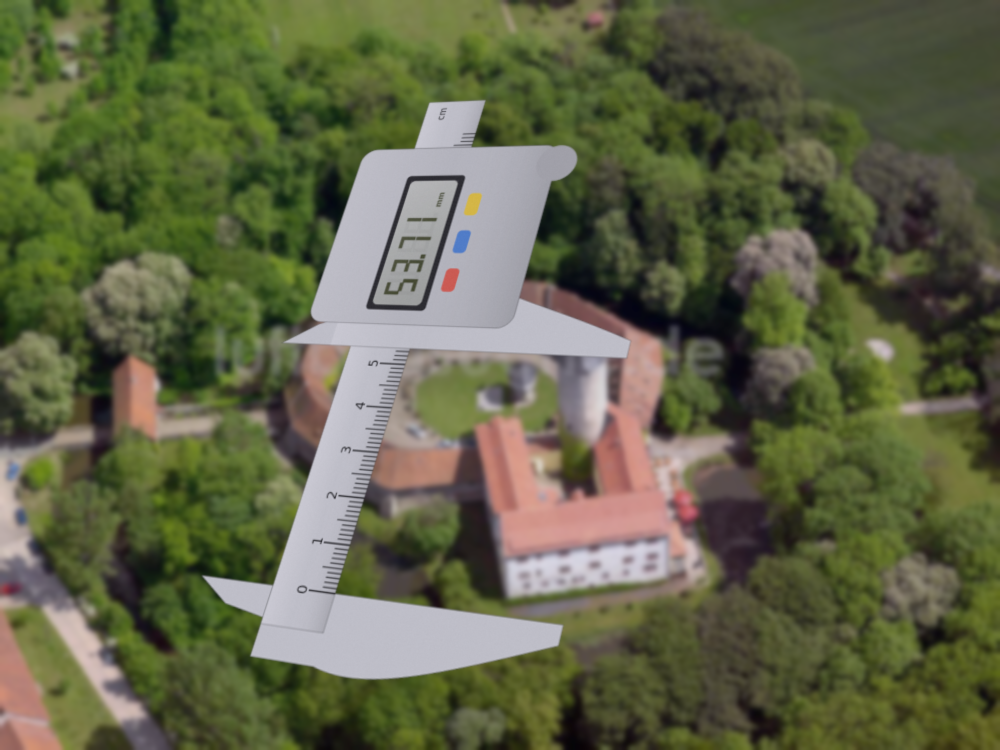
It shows {"value": 53.71, "unit": "mm"}
